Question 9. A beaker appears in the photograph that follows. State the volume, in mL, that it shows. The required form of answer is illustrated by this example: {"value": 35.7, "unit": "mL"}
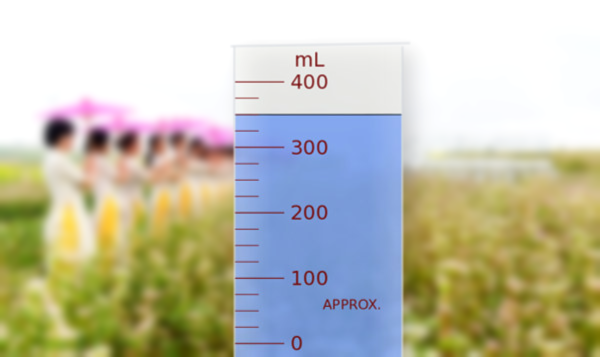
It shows {"value": 350, "unit": "mL"}
